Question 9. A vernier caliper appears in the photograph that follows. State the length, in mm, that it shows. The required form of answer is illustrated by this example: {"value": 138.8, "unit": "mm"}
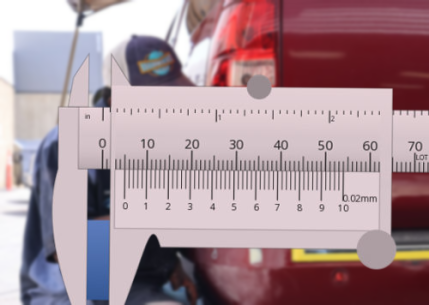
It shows {"value": 5.0, "unit": "mm"}
